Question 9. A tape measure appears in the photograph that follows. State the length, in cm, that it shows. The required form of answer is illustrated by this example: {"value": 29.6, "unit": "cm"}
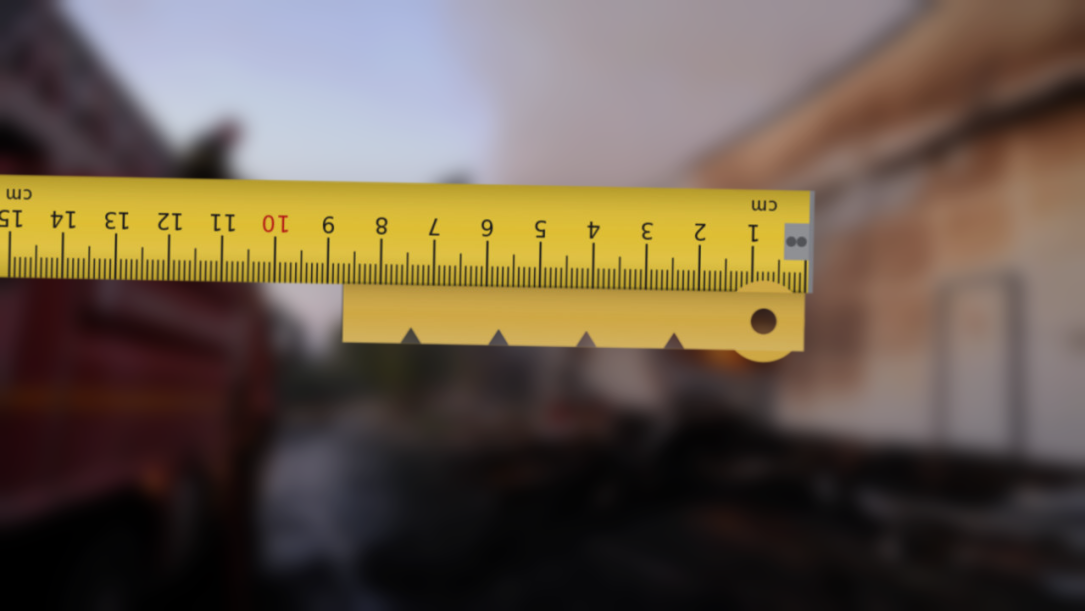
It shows {"value": 8.7, "unit": "cm"}
